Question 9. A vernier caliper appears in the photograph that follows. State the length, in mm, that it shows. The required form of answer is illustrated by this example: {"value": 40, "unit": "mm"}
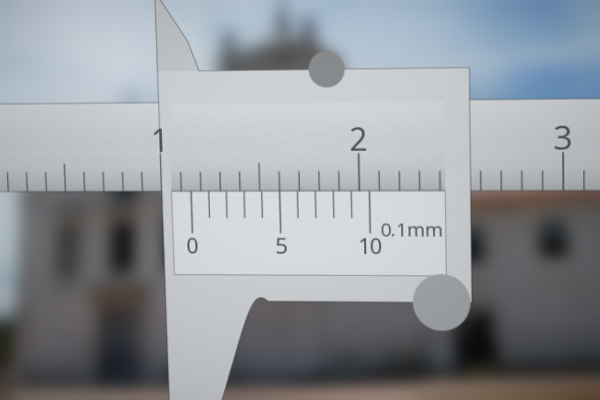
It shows {"value": 11.5, "unit": "mm"}
